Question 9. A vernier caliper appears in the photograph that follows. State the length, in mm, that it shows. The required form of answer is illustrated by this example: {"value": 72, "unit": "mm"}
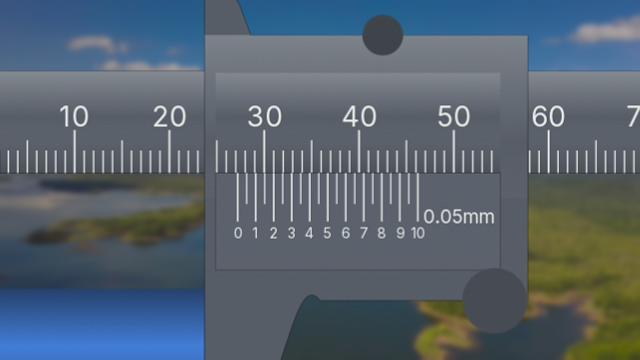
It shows {"value": 27.2, "unit": "mm"}
